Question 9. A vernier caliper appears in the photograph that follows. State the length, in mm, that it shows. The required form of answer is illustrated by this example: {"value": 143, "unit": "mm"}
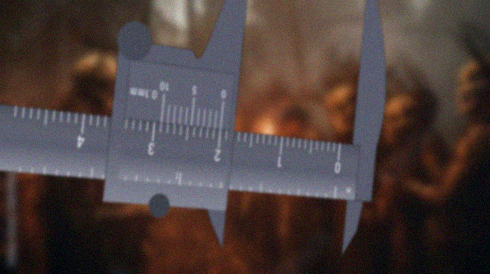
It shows {"value": 20.0, "unit": "mm"}
